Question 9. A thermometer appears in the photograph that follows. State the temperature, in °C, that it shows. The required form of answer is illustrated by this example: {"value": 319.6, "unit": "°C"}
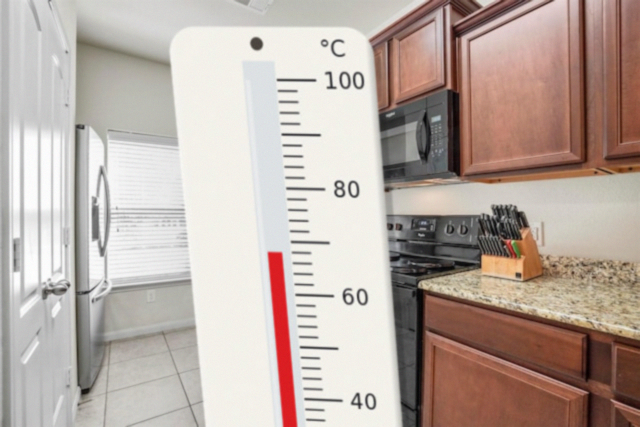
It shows {"value": 68, "unit": "°C"}
